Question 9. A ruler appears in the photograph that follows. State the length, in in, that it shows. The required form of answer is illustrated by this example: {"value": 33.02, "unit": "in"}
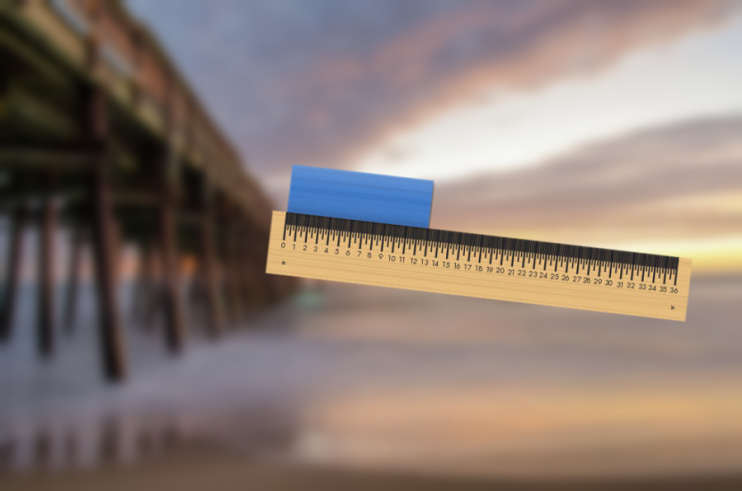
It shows {"value": 13, "unit": "in"}
